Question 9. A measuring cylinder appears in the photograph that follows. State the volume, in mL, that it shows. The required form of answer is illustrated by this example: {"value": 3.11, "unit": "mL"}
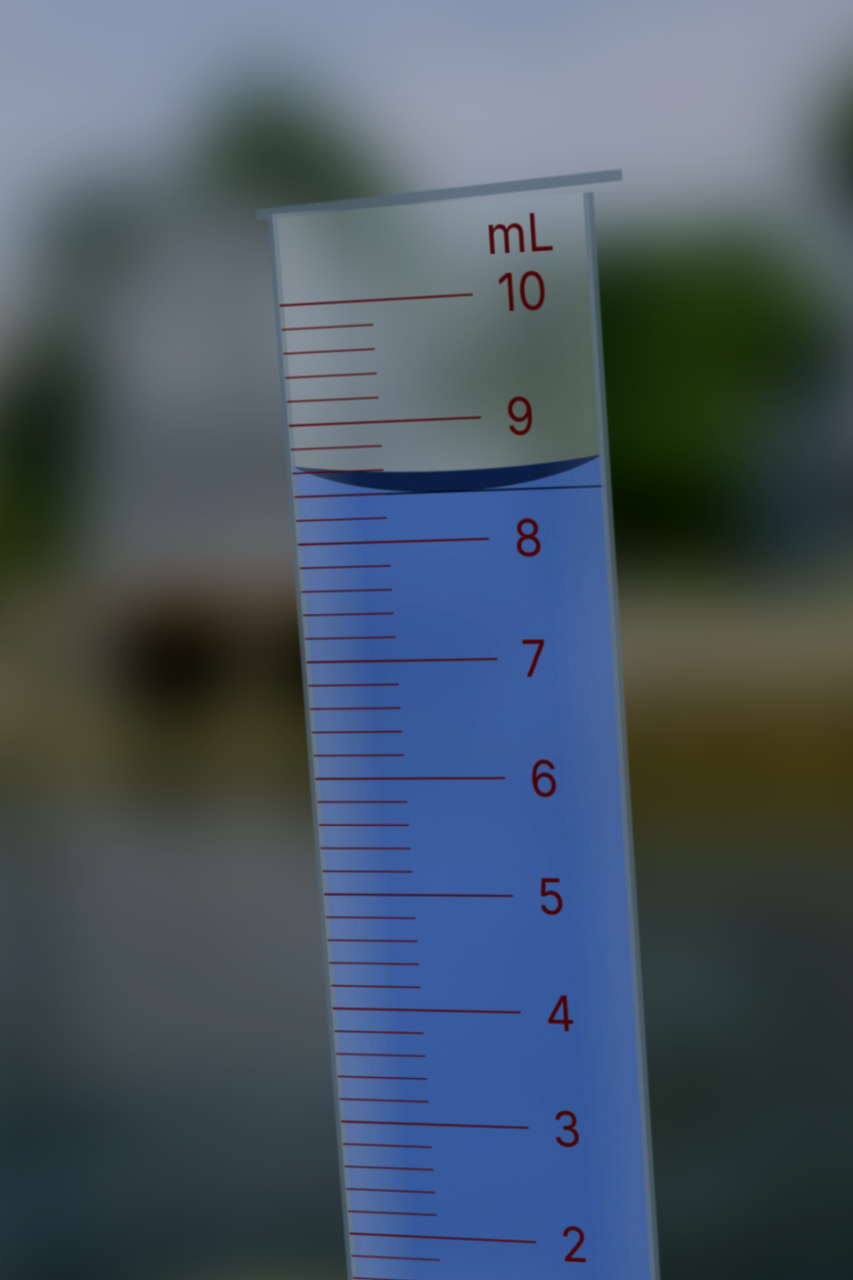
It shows {"value": 8.4, "unit": "mL"}
